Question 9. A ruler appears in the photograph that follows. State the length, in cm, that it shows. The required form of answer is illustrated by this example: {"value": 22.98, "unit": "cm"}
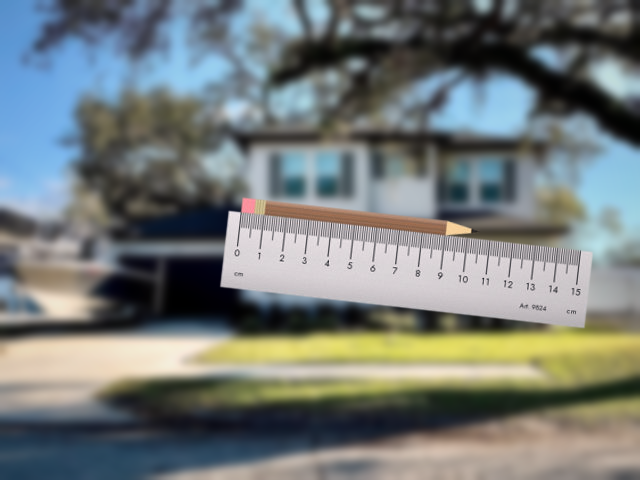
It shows {"value": 10.5, "unit": "cm"}
